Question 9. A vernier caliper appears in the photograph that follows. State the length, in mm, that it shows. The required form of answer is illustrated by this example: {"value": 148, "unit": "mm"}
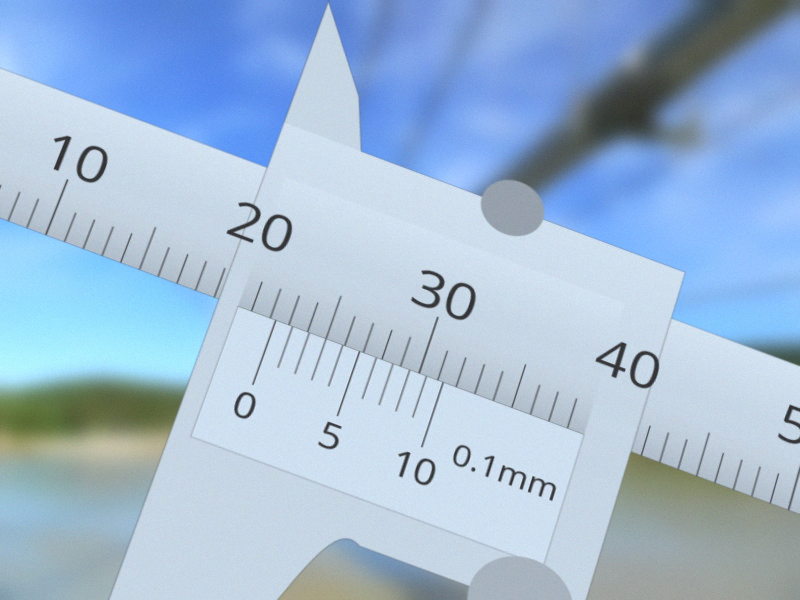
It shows {"value": 22.3, "unit": "mm"}
